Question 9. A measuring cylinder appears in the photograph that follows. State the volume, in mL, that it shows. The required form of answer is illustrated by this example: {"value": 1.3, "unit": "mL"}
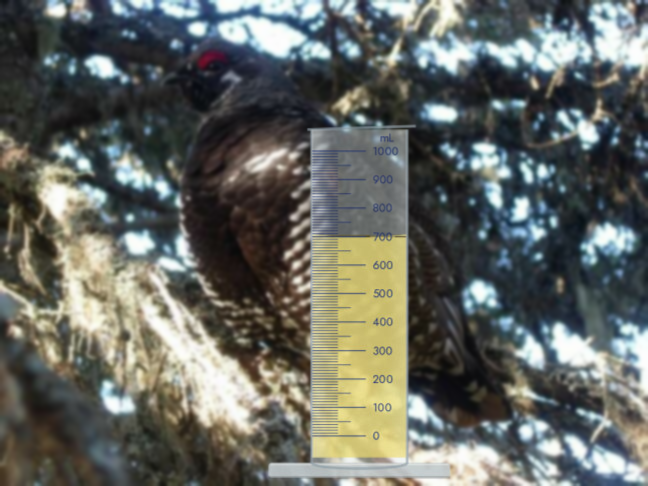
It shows {"value": 700, "unit": "mL"}
